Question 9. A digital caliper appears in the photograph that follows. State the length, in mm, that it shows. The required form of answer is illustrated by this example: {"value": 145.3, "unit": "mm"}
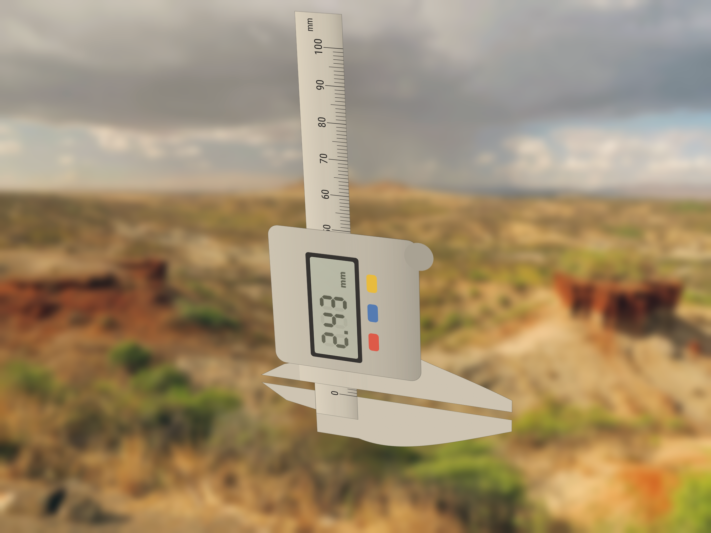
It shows {"value": 2.43, "unit": "mm"}
